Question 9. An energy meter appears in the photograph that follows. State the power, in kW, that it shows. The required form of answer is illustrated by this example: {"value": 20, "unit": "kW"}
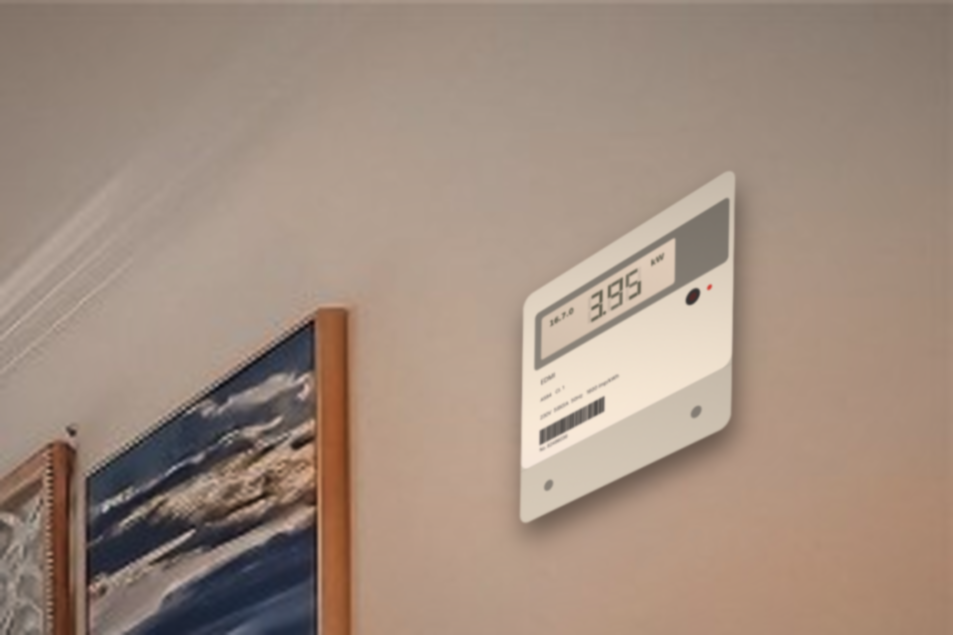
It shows {"value": 3.95, "unit": "kW"}
